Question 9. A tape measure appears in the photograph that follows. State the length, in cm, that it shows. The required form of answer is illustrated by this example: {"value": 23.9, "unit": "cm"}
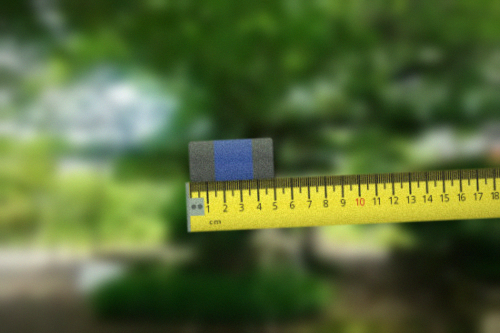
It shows {"value": 5, "unit": "cm"}
